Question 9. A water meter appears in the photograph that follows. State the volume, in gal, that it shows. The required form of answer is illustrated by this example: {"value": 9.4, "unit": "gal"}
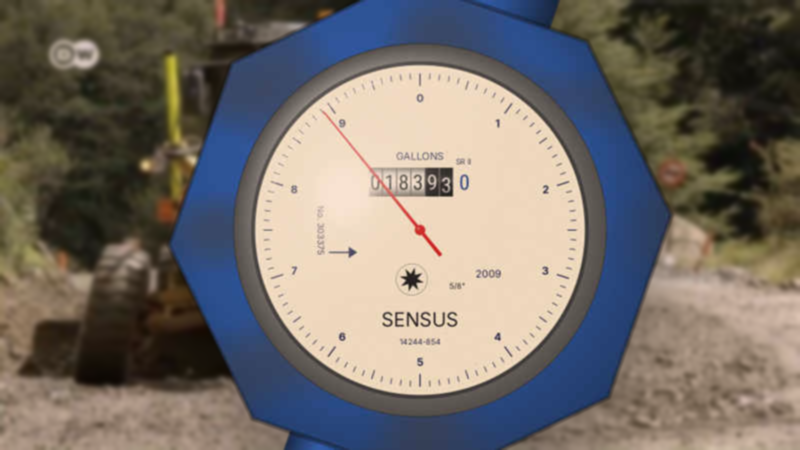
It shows {"value": 183928.9, "unit": "gal"}
